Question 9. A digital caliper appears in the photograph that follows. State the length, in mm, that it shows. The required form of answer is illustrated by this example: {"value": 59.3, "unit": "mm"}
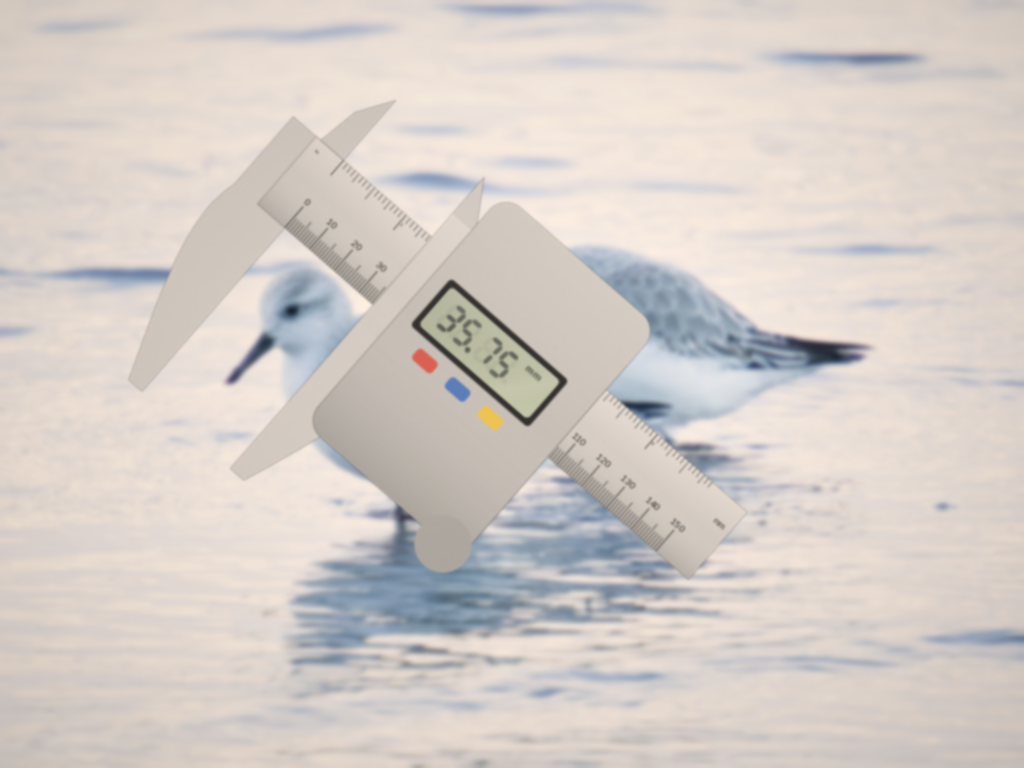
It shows {"value": 35.75, "unit": "mm"}
